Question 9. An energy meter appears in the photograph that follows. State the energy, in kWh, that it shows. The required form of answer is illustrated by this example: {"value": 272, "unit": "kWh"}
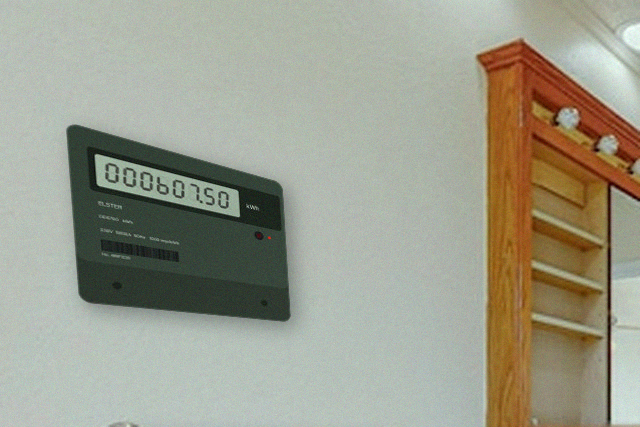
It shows {"value": 607.50, "unit": "kWh"}
